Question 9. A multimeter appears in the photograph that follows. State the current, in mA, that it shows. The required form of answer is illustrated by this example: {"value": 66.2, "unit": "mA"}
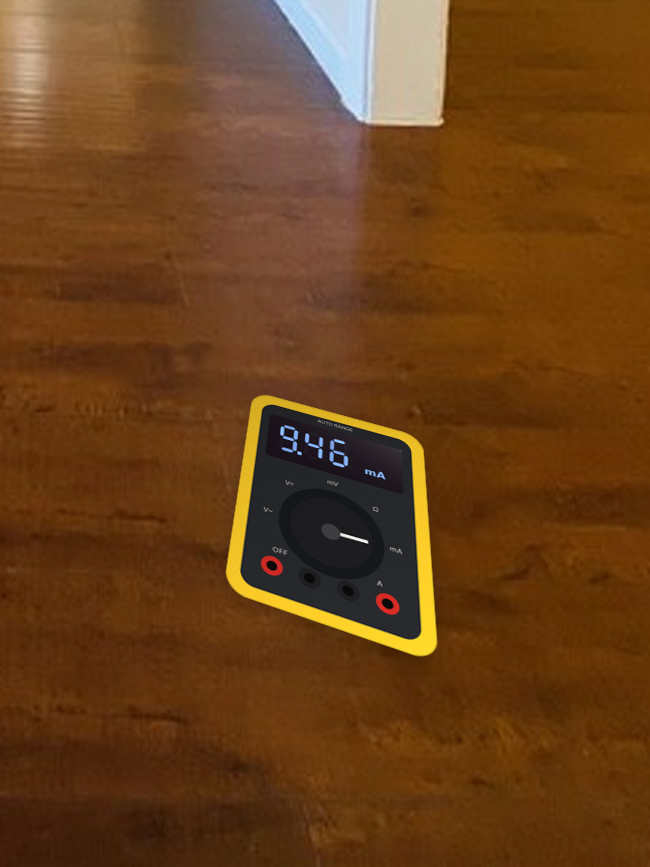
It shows {"value": 9.46, "unit": "mA"}
